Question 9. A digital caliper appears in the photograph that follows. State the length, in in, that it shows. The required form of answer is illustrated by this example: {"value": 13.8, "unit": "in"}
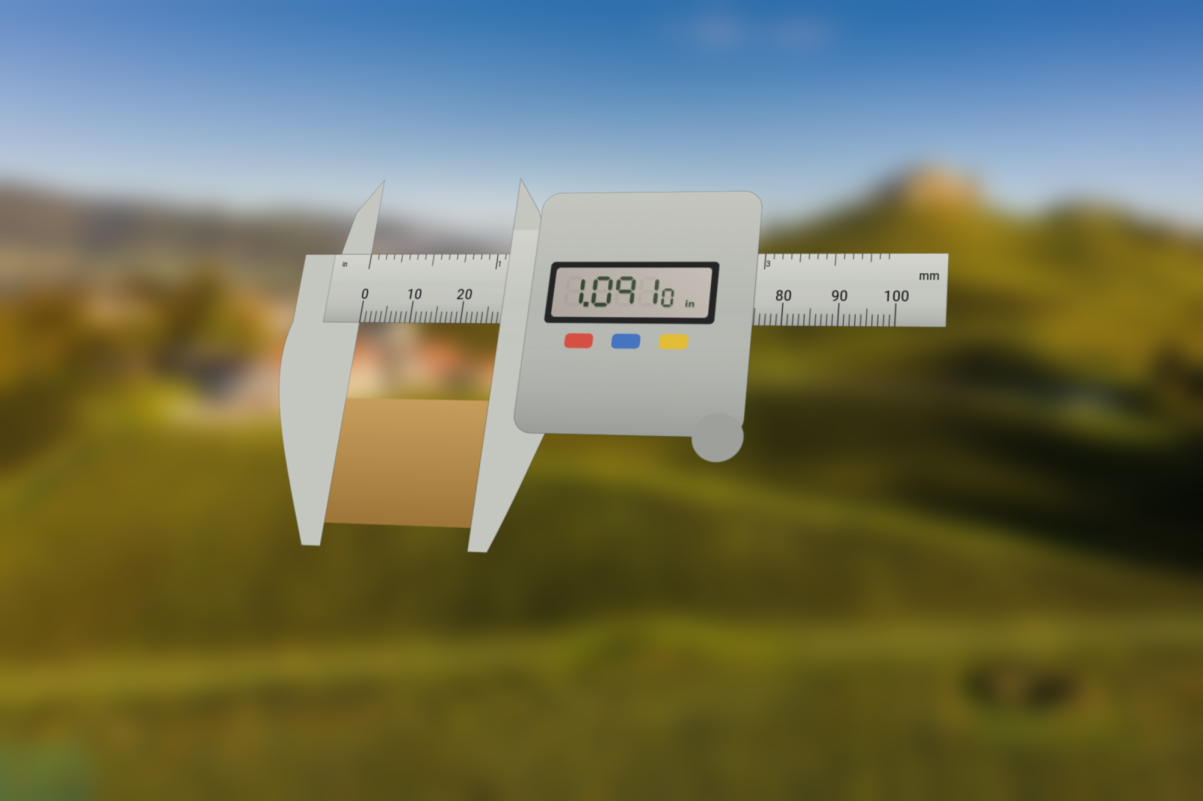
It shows {"value": 1.0910, "unit": "in"}
